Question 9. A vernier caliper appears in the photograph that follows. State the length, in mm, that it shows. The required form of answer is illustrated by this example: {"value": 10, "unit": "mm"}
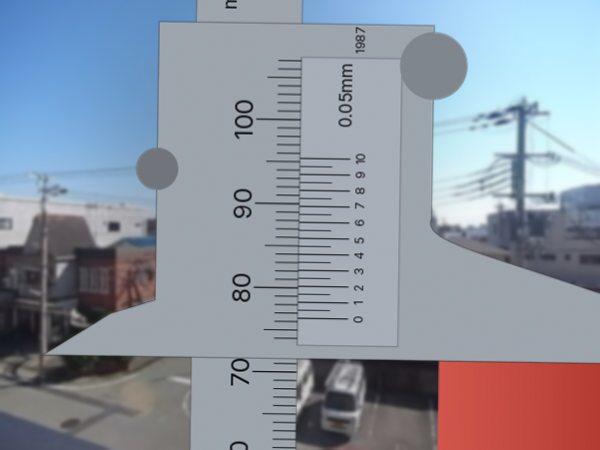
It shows {"value": 76.4, "unit": "mm"}
